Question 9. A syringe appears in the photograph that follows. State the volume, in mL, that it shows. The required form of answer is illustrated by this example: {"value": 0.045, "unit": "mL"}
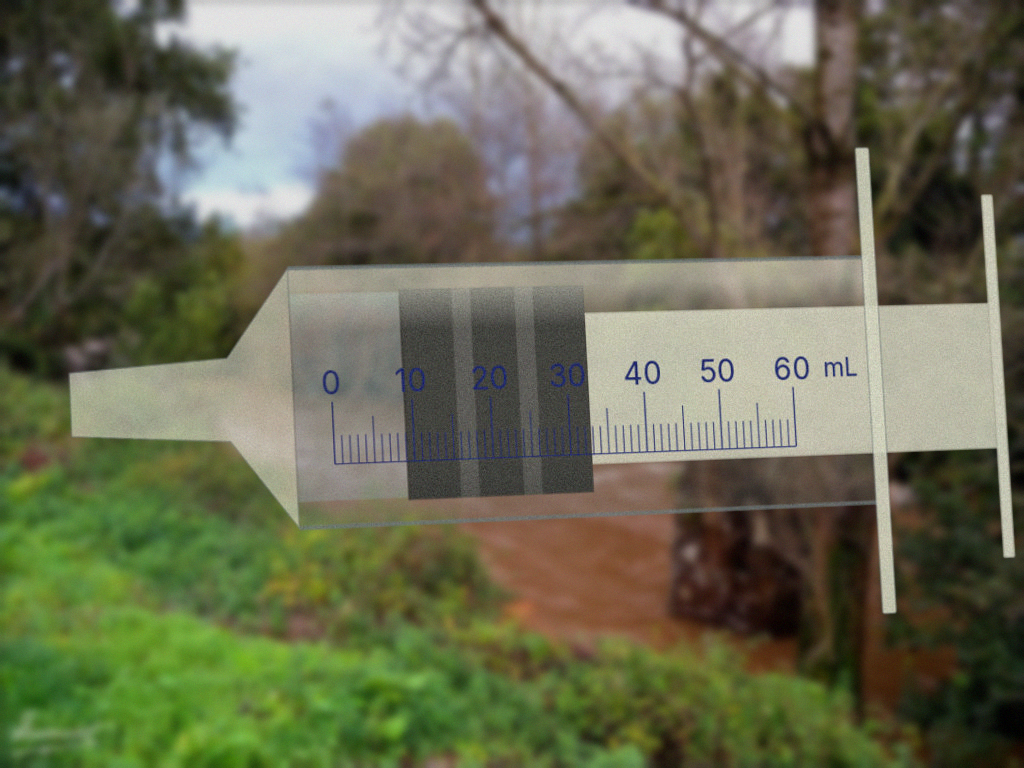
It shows {"value": 9, "unit": "mL"}
